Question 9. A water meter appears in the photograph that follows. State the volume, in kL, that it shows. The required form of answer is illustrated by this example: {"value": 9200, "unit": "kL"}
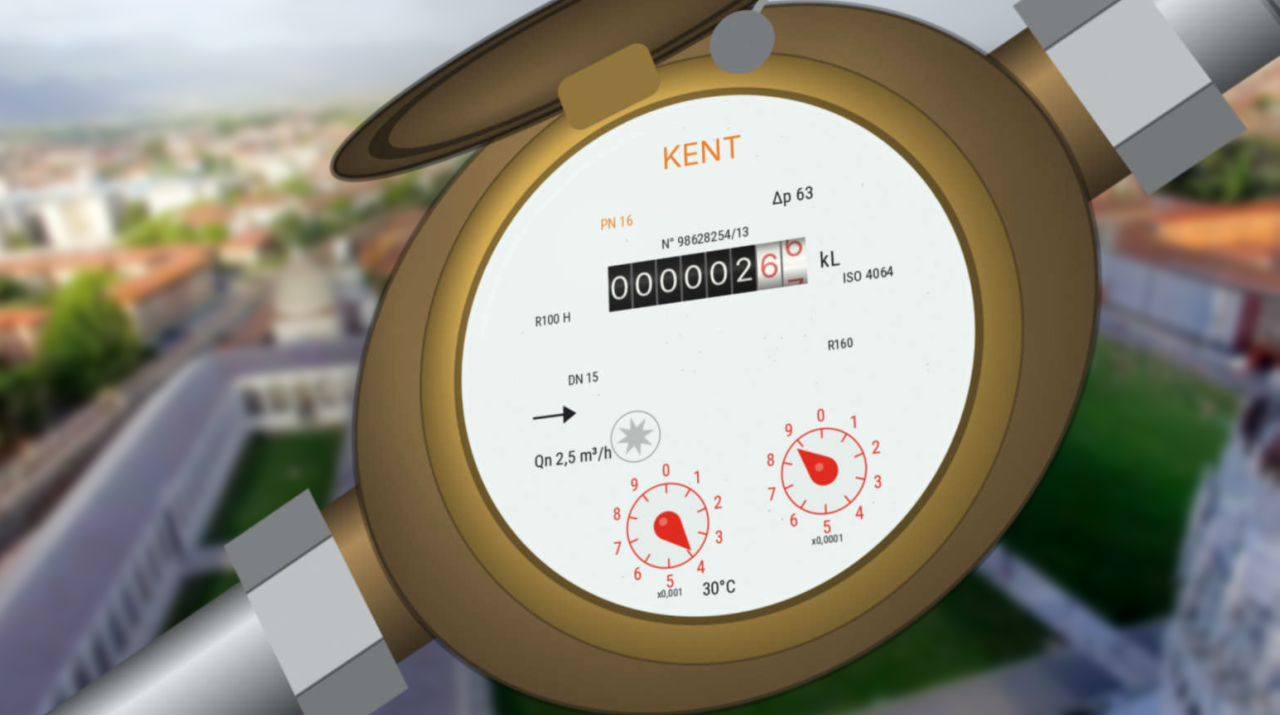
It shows {"value": 2.6638, "unit": "kL"}
